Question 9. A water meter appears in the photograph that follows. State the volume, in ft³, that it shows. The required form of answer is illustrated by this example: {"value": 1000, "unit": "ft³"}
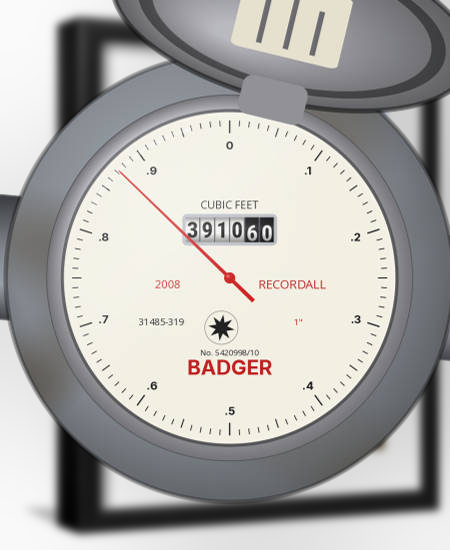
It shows {"value": 391059.87, "unit": "ft³"}
